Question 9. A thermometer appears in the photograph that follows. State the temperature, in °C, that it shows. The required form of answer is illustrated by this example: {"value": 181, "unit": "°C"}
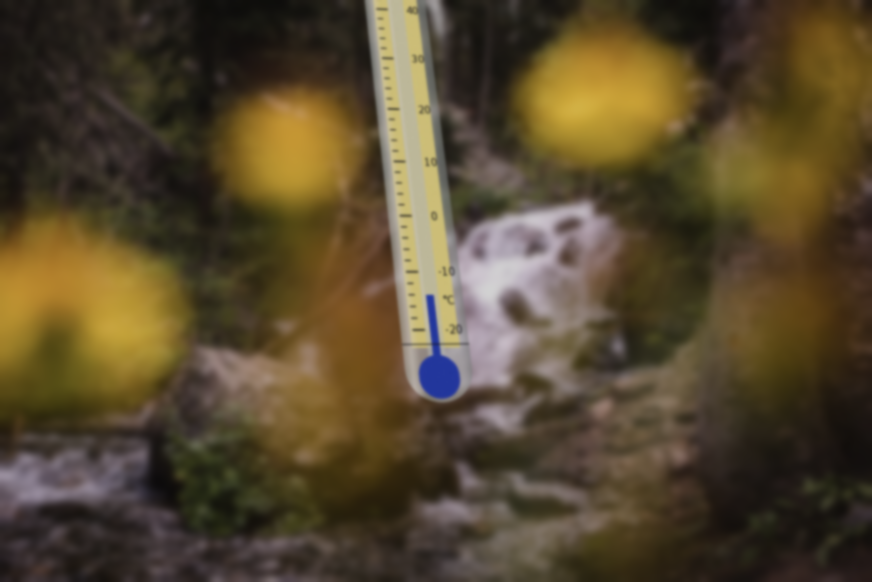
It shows {"value": -14, "unit": "°C"}
